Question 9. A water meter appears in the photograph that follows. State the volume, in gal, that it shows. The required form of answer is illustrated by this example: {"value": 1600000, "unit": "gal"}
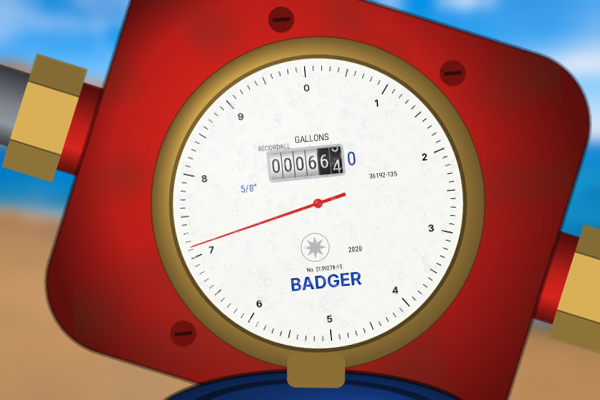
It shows {"value": 6637.1, "unit": "gal"}
